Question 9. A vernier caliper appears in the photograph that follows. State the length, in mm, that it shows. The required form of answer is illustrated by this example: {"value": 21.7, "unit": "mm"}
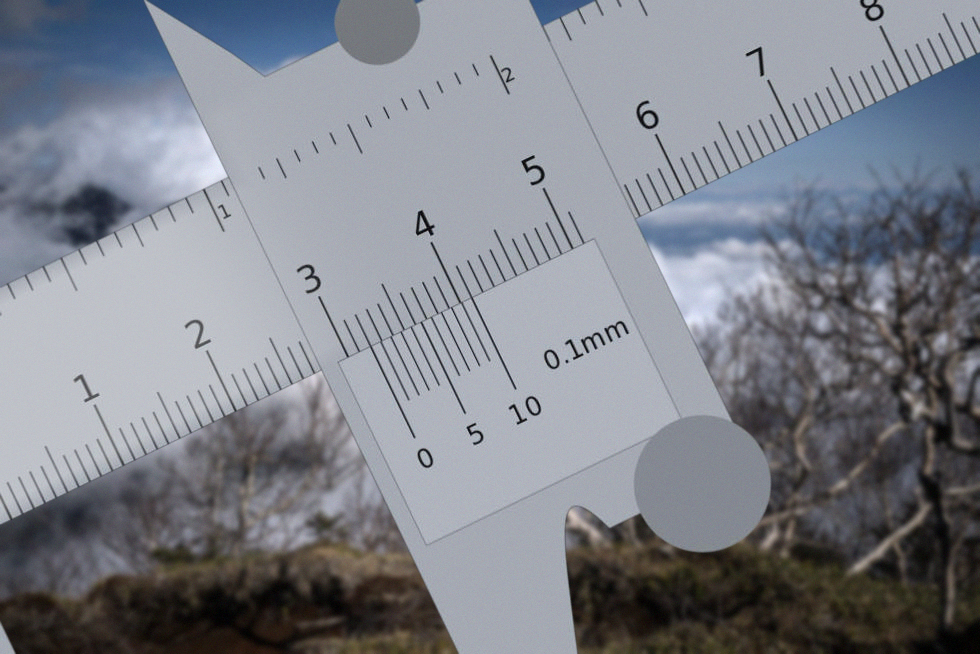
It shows {"value": 32.0, "unit": "mm"}
